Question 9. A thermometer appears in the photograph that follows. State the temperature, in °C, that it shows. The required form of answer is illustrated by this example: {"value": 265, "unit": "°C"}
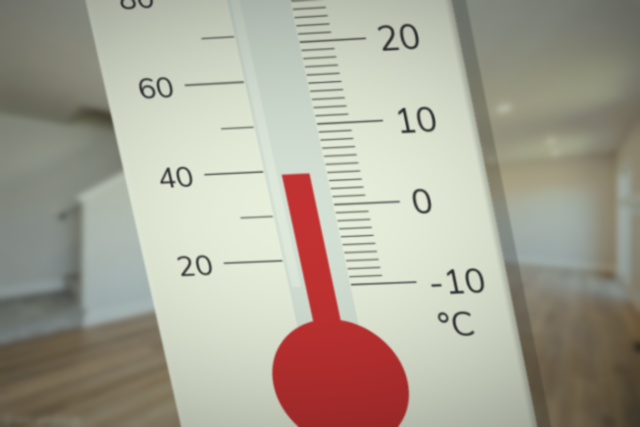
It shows {"value": 4, "unit": "°C"}
